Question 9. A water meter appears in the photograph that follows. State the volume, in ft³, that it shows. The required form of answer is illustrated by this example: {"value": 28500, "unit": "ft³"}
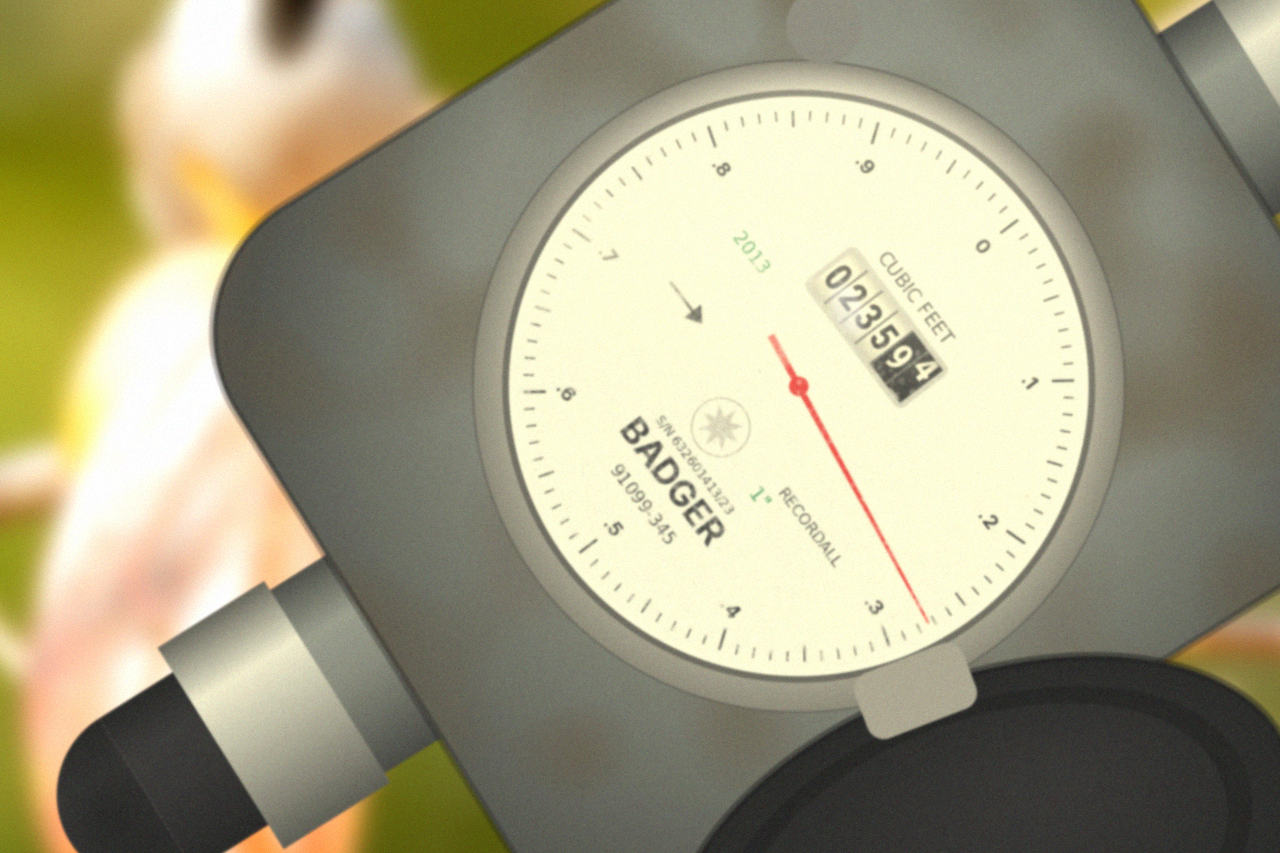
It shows {"value": 23594.27, "unit": "ft³"}
